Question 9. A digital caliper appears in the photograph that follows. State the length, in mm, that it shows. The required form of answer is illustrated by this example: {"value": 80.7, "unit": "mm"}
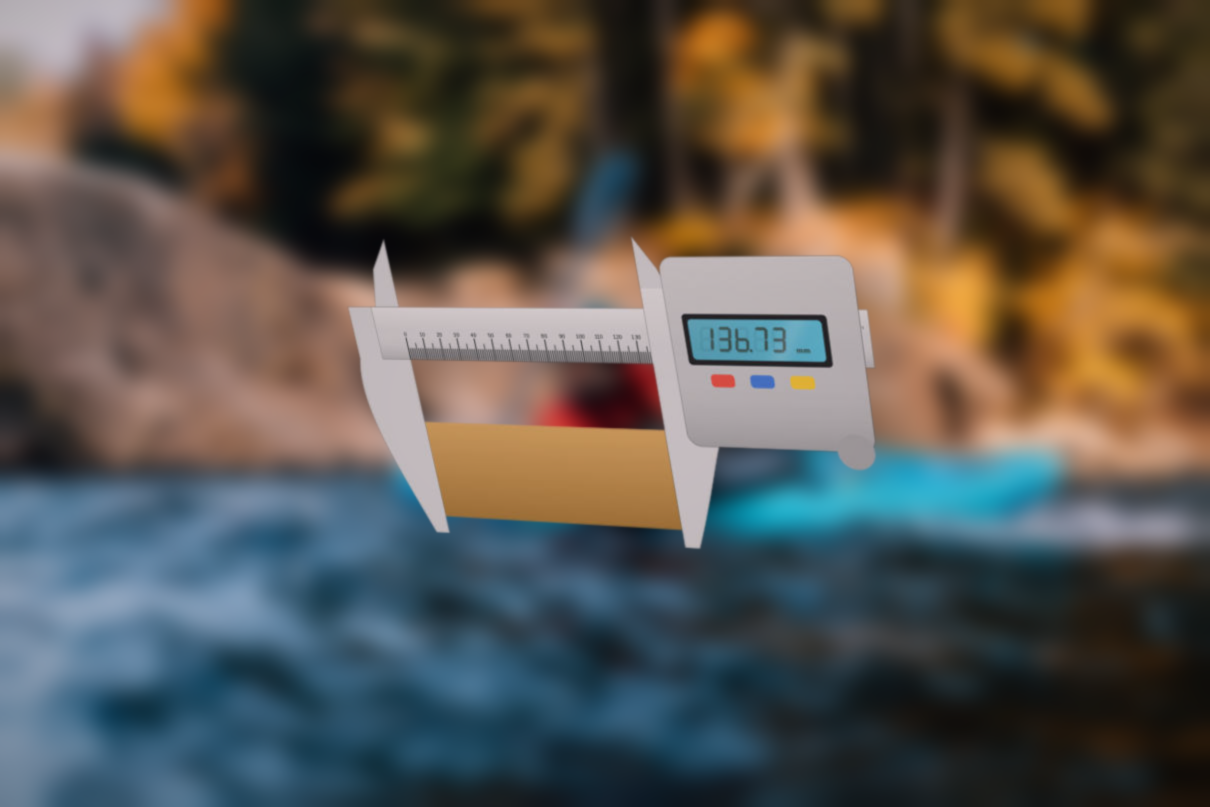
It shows {"value": 136.73, "unit": "mm"}
